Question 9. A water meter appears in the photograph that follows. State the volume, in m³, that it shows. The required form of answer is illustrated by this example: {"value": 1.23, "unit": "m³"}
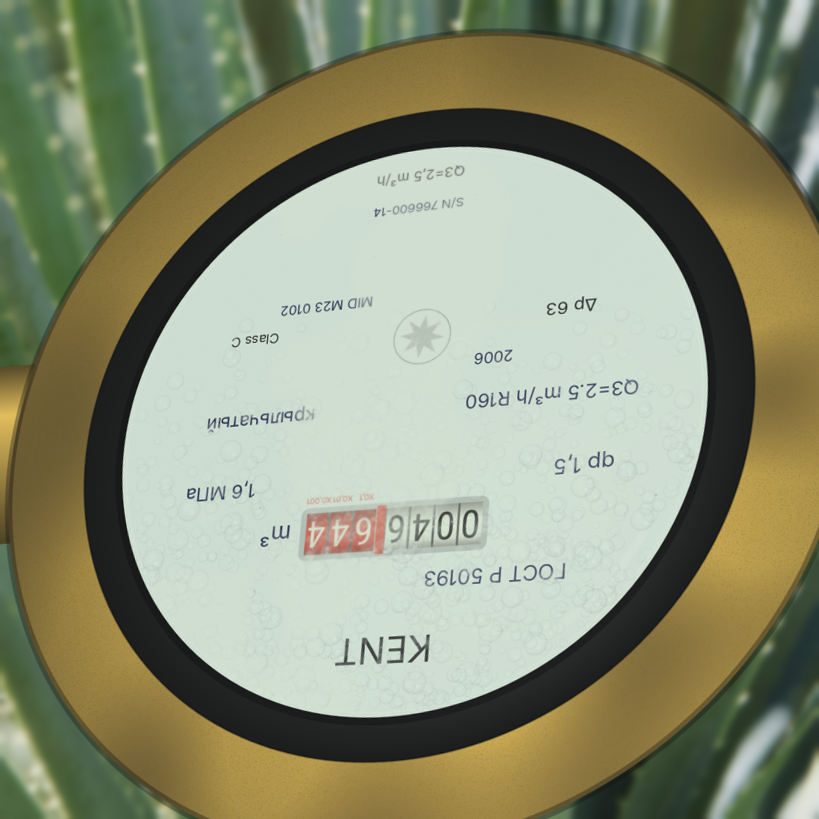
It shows {"value": 46.644, "unit": "m³"}
